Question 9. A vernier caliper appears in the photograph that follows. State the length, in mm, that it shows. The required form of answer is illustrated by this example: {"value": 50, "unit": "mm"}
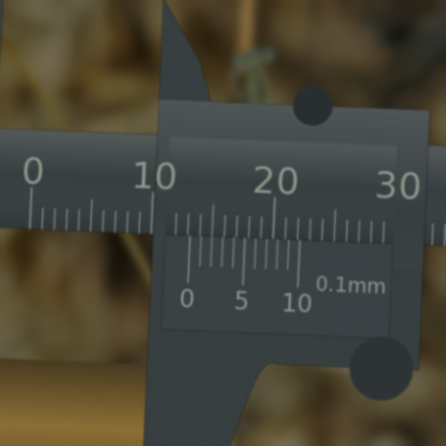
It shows {"value": 13.2, "unit": "mm"}
